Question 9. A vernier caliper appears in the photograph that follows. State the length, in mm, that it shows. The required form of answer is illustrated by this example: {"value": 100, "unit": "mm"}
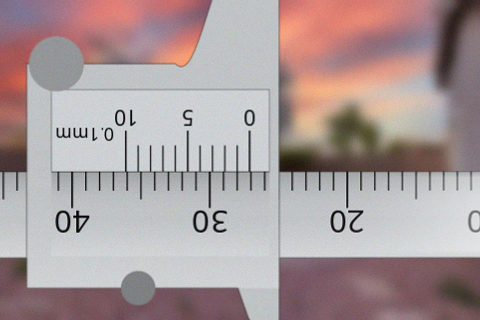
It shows {"value": 27.1, "unit": "mm"}
